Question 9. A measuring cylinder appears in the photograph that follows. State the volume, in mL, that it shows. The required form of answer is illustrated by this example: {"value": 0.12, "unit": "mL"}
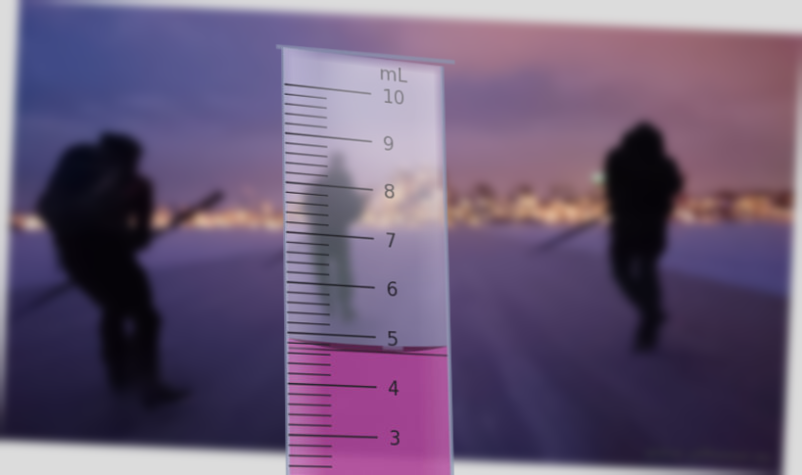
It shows {"value": 4.7, "unit": "mL"}
